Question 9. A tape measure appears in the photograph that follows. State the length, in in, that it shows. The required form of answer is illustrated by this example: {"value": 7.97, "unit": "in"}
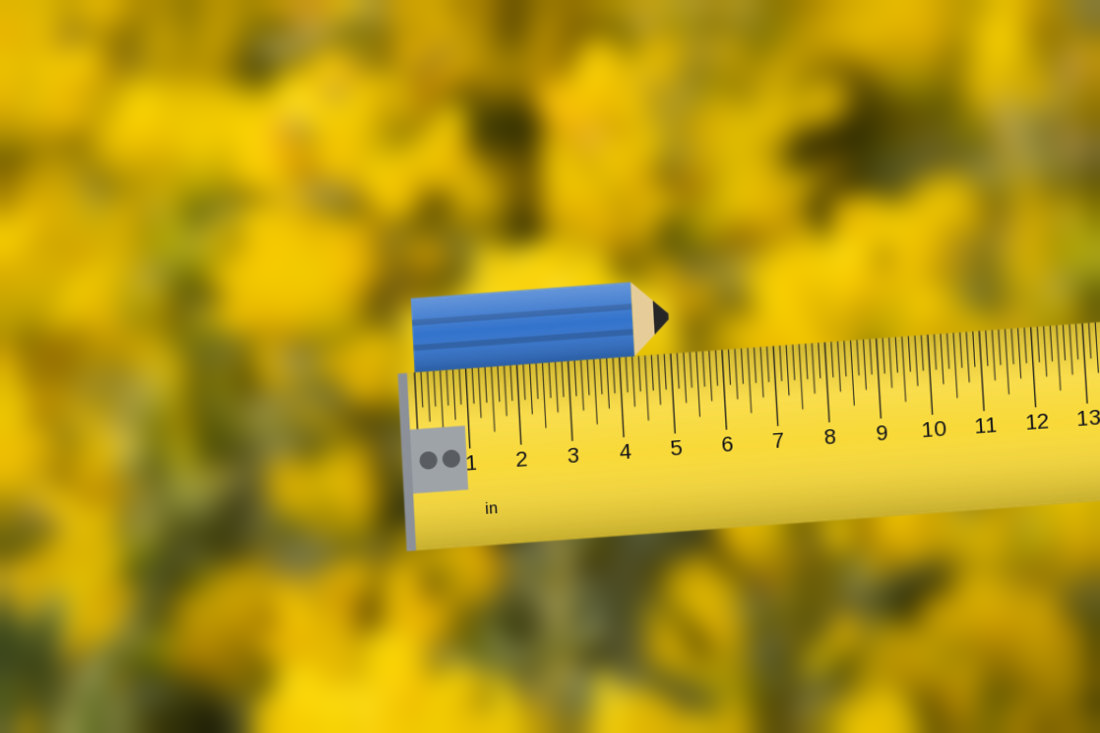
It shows {"value": 5, "unit": "in"}
